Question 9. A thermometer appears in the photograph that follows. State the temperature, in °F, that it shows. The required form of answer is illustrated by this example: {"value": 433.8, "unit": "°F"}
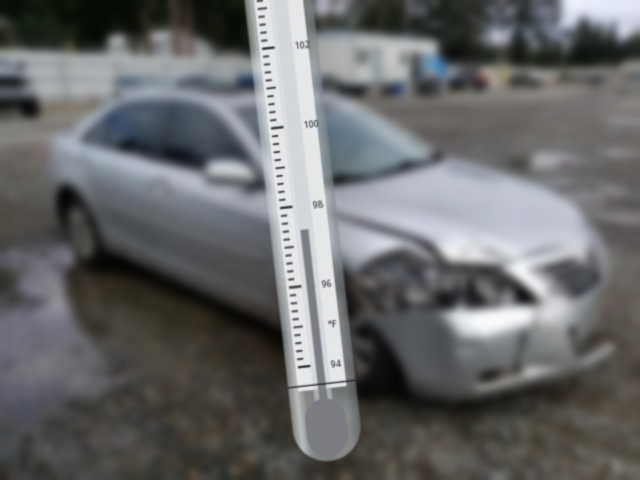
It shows {"value": 97.4, "unit": "°F"}
